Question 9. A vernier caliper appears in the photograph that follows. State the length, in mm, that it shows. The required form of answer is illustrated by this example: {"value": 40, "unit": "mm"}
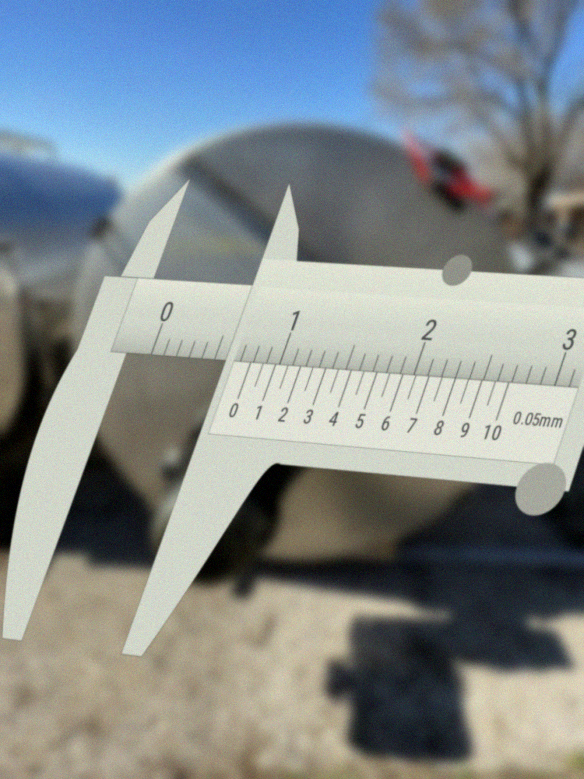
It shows {"value": 7.8, "unit": "mm"}
